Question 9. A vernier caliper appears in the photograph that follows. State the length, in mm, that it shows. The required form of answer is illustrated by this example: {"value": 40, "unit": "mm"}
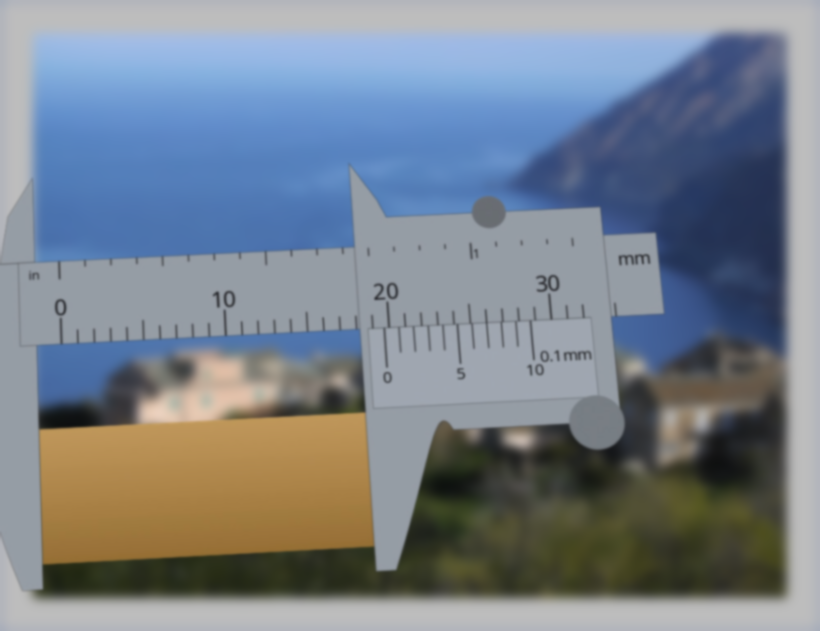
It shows {"value": 19.7, "unit": "mm"}
